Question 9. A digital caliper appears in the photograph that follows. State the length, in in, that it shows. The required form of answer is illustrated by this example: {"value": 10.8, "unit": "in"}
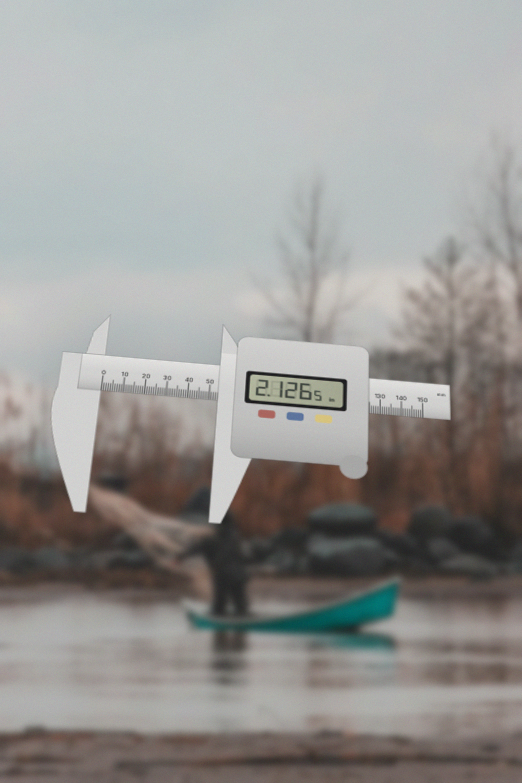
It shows {"value": 2.1265, "unit": "in"}
